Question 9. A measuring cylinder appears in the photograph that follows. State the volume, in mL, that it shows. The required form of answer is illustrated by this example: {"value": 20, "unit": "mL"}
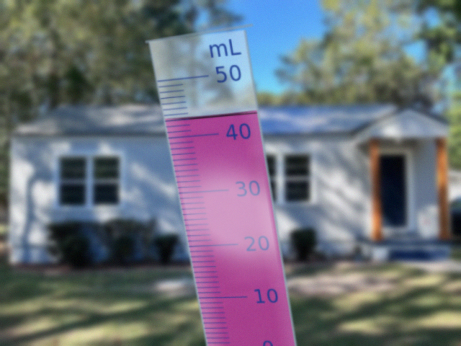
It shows {"value": 43, "unit": "mL"}
